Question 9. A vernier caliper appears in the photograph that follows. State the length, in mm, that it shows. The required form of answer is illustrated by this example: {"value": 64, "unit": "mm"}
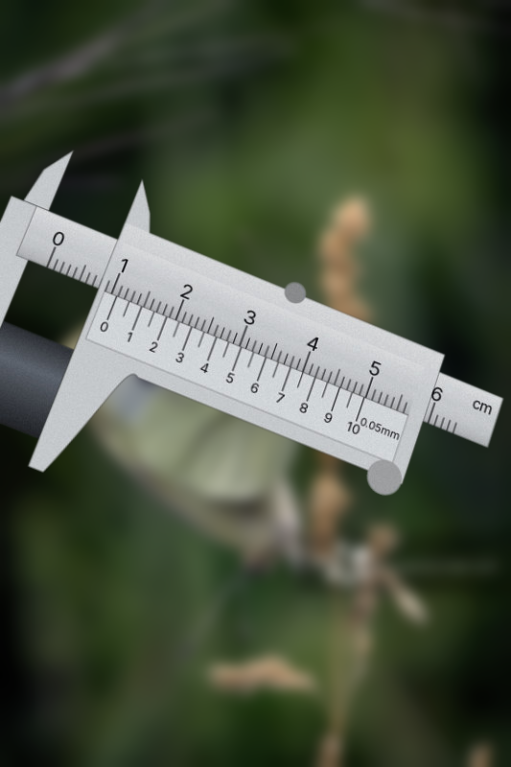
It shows {"value": 10.8, "unit": "mm"}
